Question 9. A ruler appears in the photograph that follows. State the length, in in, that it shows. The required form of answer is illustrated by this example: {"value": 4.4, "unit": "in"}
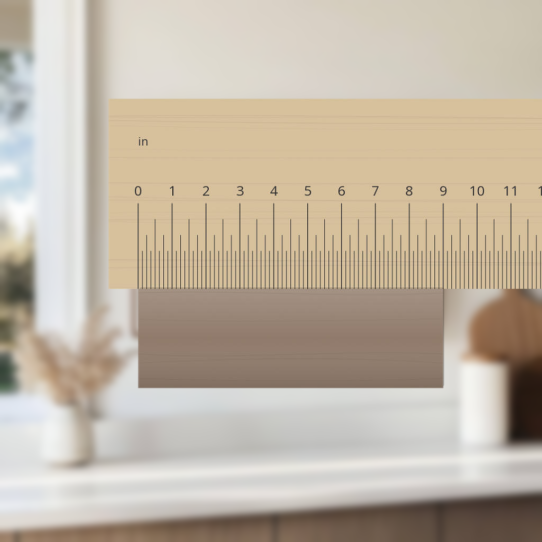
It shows {"value": 9, "unit": "in"}
